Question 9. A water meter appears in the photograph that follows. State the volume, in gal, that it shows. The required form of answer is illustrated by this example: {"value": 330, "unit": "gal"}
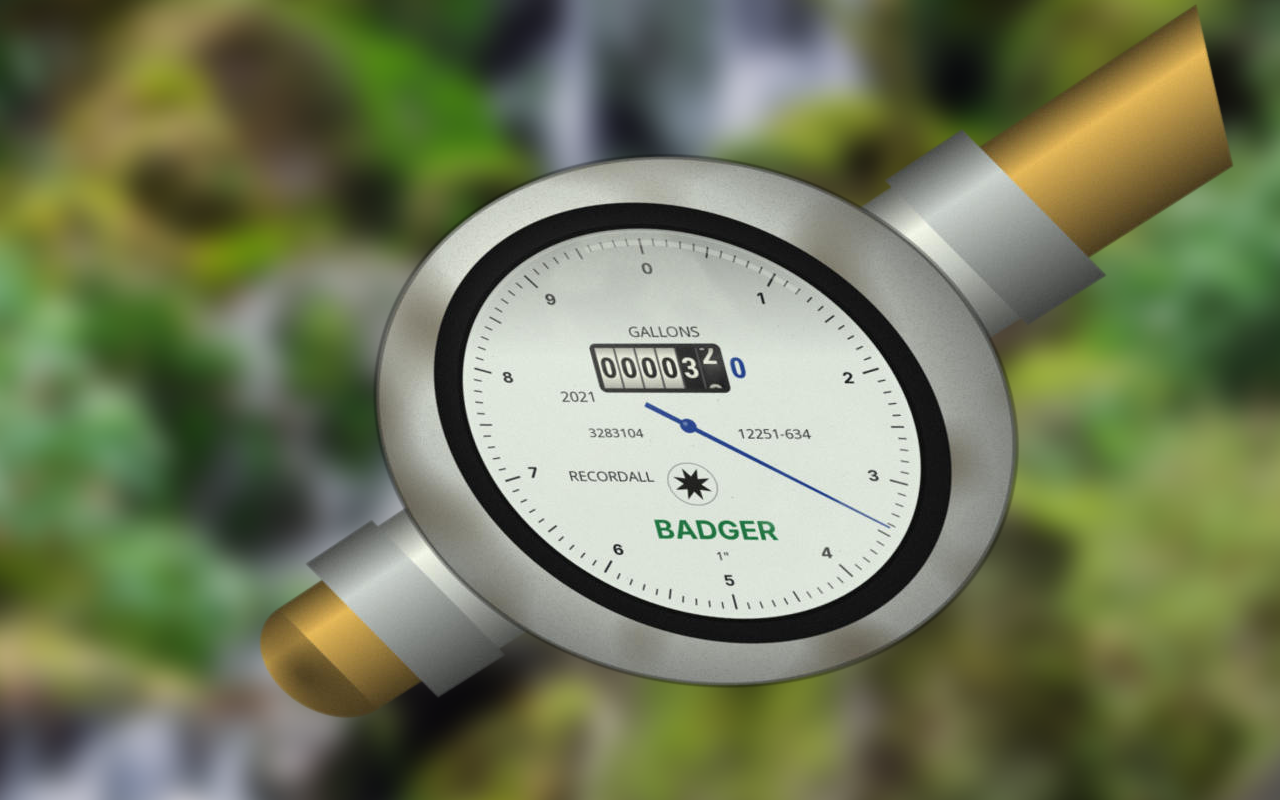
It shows {"value": 323.4, "unit": "gal"}
